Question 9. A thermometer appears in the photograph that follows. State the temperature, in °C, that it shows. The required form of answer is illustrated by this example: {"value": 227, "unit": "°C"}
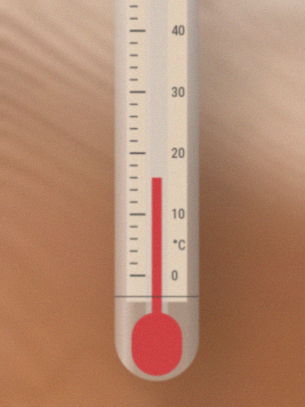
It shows {"value": 16, "unit": "°C"}
